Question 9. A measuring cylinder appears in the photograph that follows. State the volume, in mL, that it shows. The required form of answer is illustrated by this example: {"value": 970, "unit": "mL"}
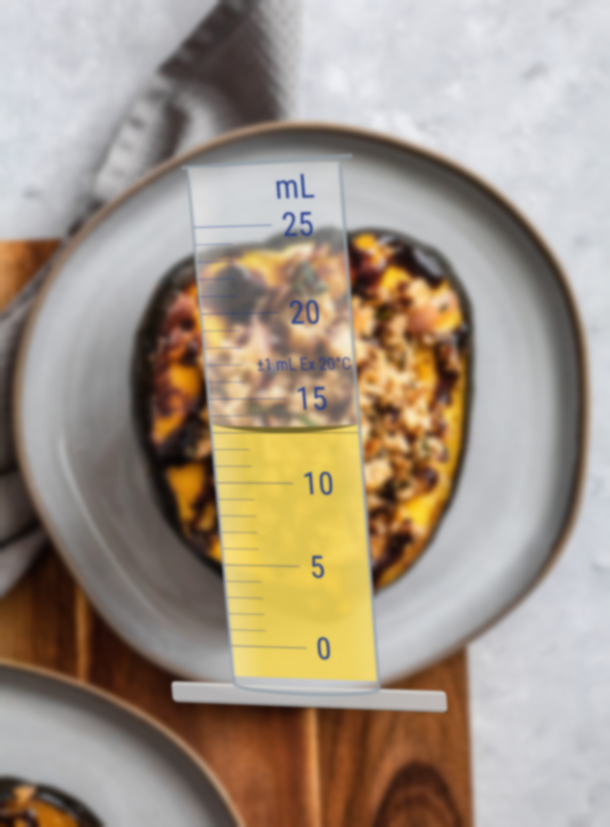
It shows {"value": 13, "unit": "mL"}
